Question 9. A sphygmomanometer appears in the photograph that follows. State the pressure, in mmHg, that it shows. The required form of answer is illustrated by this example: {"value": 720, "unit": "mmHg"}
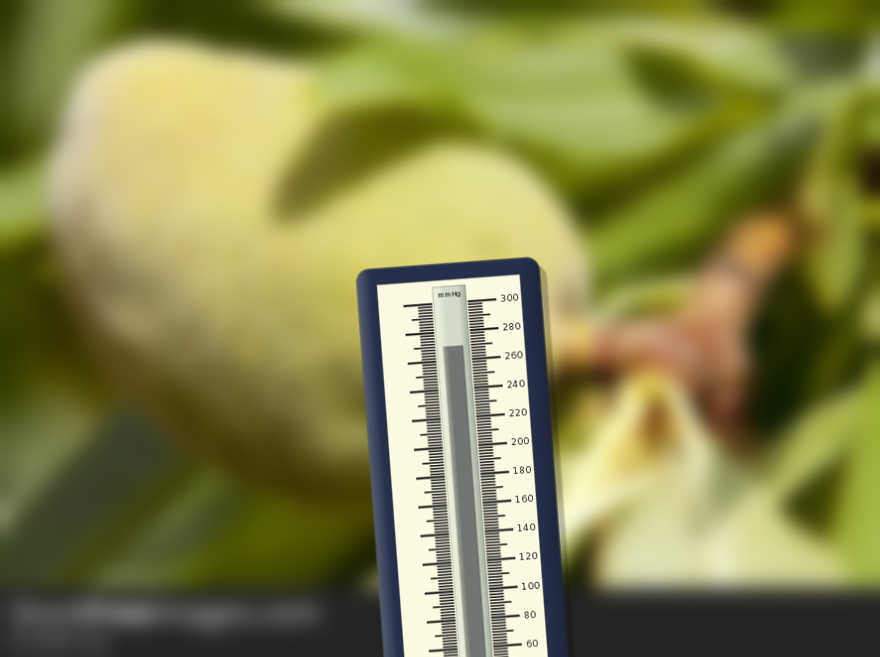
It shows {"value": 270, "unit": "mmHg"}
